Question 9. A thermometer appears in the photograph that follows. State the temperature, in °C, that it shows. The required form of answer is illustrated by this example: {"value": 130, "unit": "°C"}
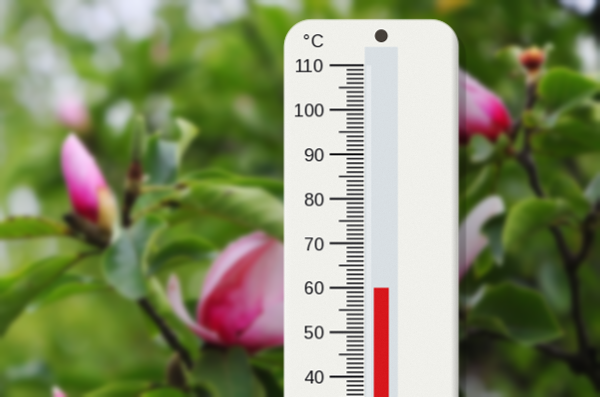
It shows {"value": 60, "unit": "°C"}
